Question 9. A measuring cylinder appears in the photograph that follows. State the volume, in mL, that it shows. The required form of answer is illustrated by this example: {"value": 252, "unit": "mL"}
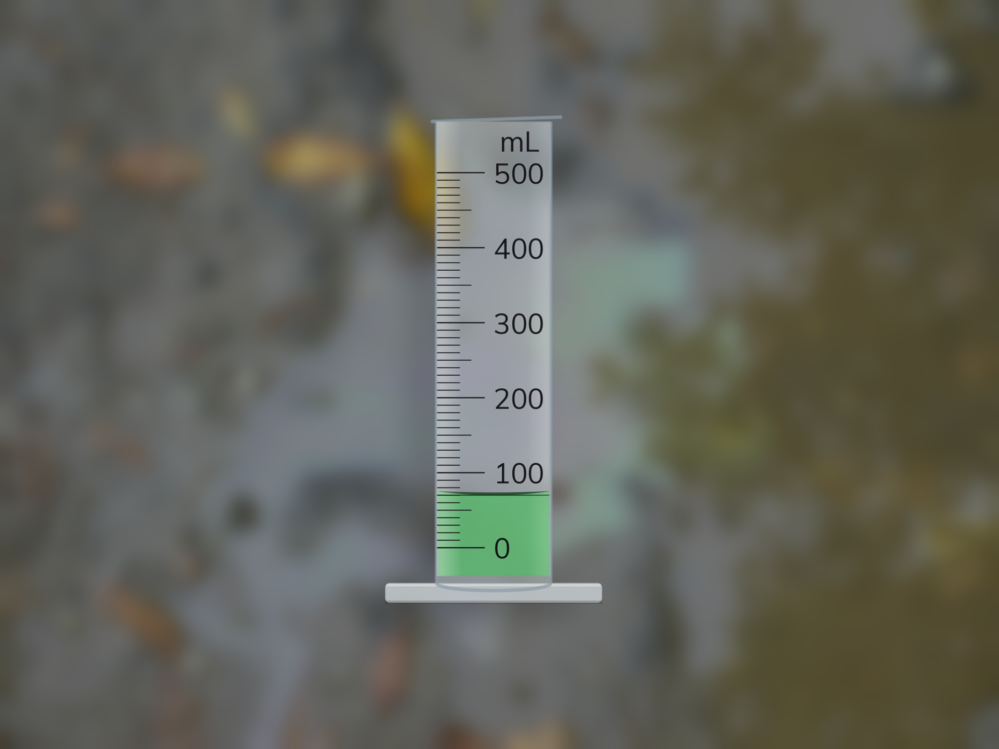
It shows {"value": 70, "unit": "mL"}
